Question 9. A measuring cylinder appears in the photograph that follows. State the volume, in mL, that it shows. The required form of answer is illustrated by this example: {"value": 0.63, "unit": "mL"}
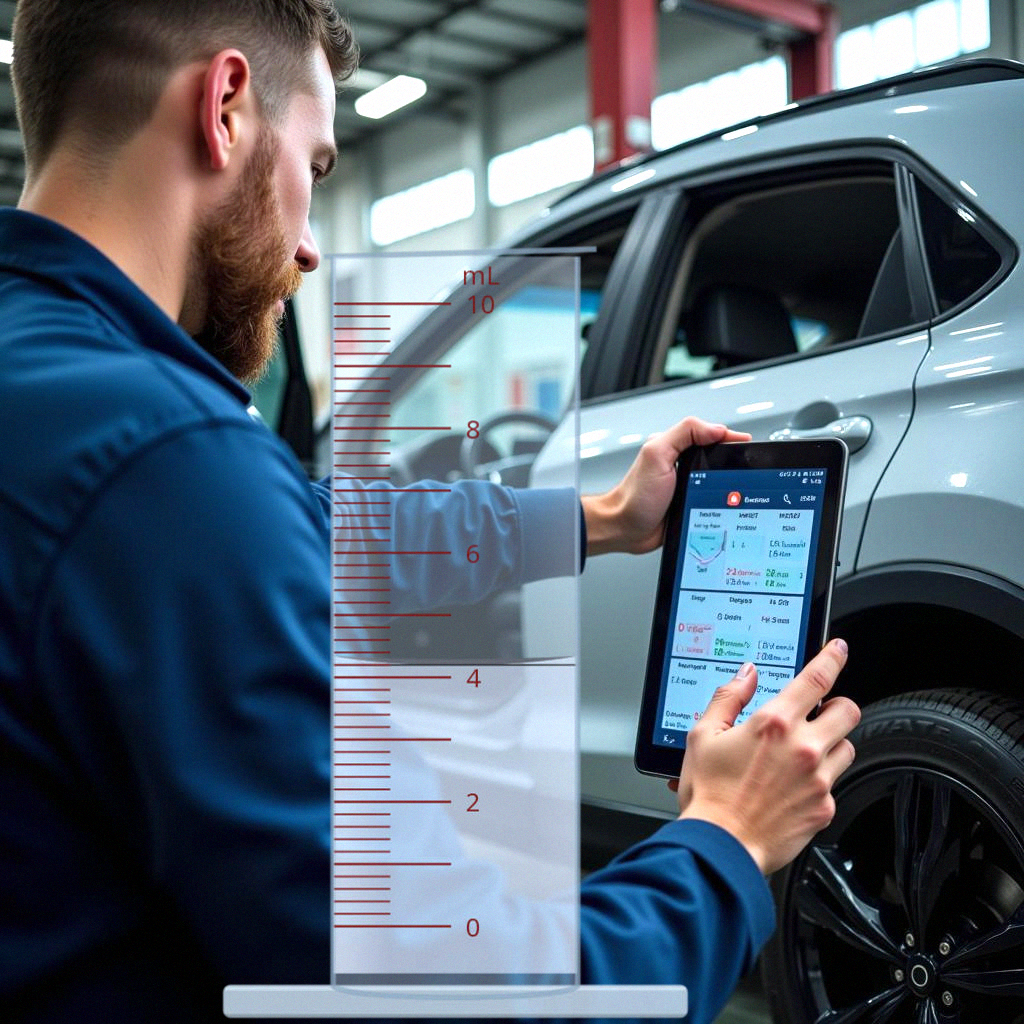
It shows {"value": 4.2, "unit": "mL"}
